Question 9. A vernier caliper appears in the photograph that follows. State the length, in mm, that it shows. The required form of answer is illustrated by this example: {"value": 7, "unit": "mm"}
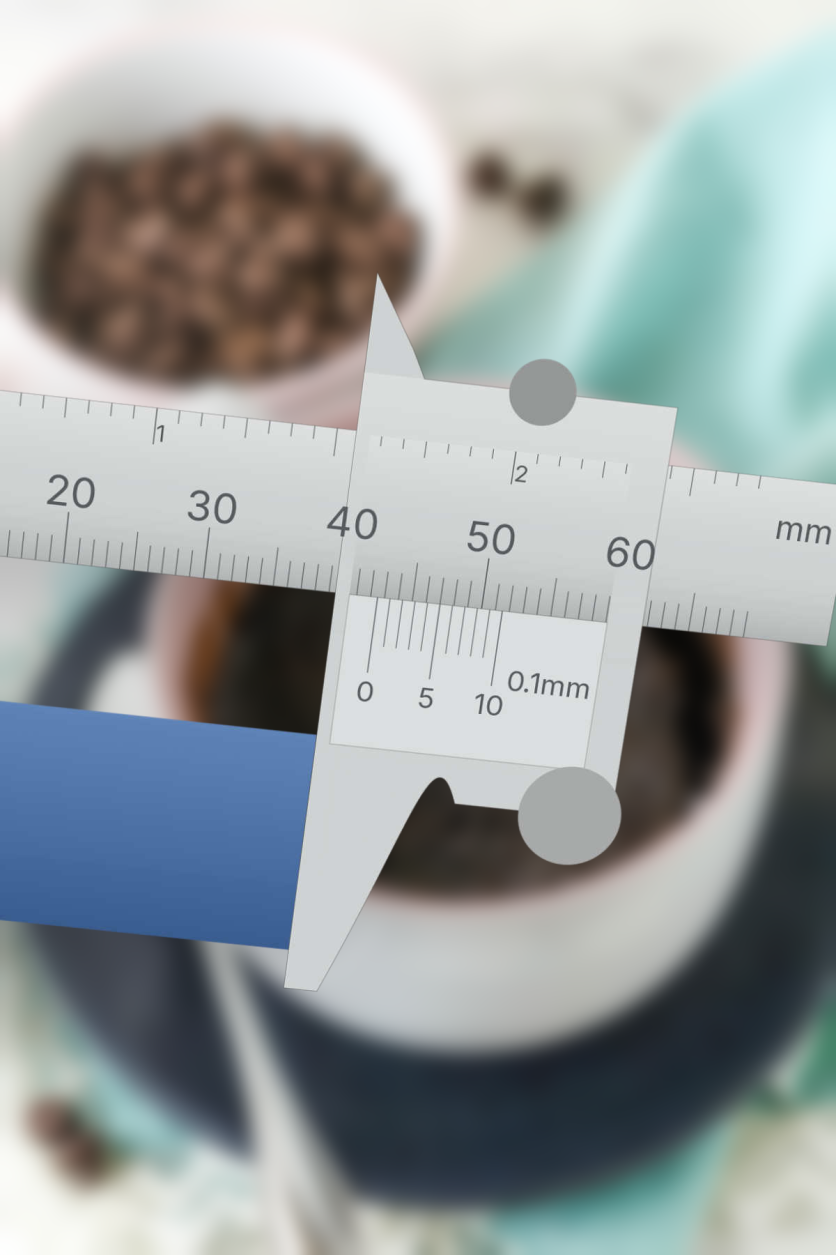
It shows {"value": 42.5, "unit": "mm"}
